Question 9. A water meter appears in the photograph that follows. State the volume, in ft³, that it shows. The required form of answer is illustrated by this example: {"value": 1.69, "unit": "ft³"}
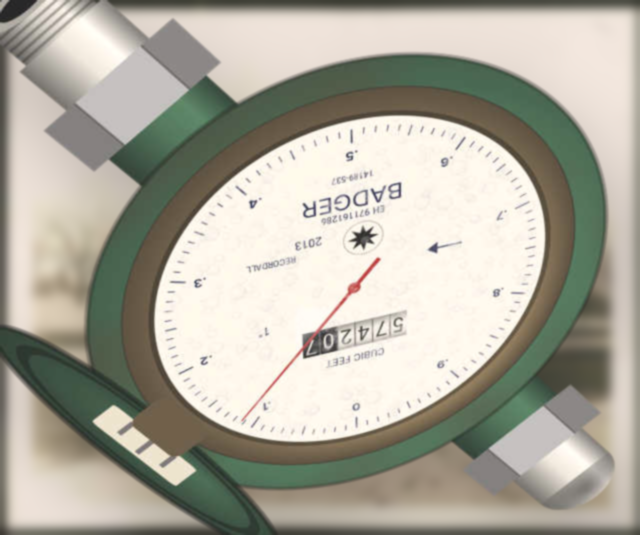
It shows {"value": 574207.11, "unit": "ft³"}
